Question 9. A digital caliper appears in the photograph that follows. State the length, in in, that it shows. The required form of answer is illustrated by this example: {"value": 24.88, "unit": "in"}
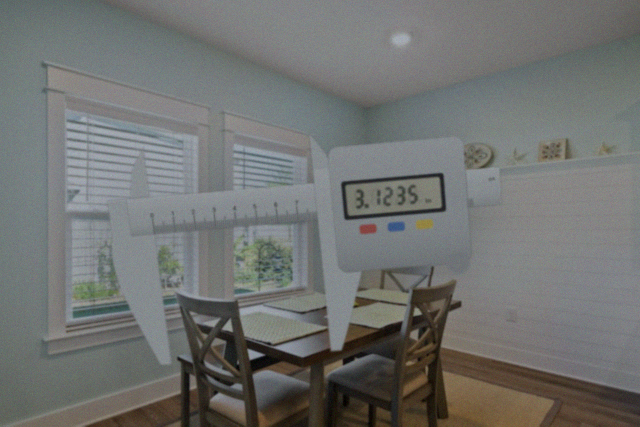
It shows {"value": 3.1235, "unit": "in"}
